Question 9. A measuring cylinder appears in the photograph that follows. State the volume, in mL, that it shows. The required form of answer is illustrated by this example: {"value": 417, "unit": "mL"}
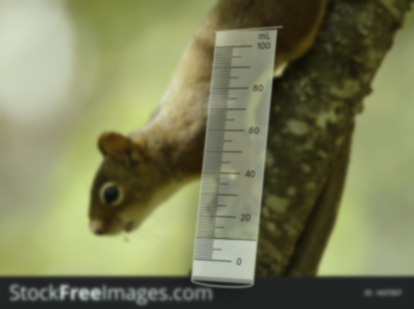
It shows {"value": 10, "unit": "mL"}
